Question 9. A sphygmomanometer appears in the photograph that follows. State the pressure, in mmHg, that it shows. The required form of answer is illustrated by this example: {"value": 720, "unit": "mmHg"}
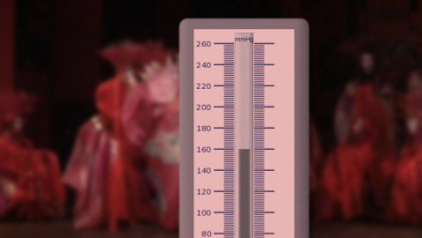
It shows {"value": 160, "unit": "mmHg"}
